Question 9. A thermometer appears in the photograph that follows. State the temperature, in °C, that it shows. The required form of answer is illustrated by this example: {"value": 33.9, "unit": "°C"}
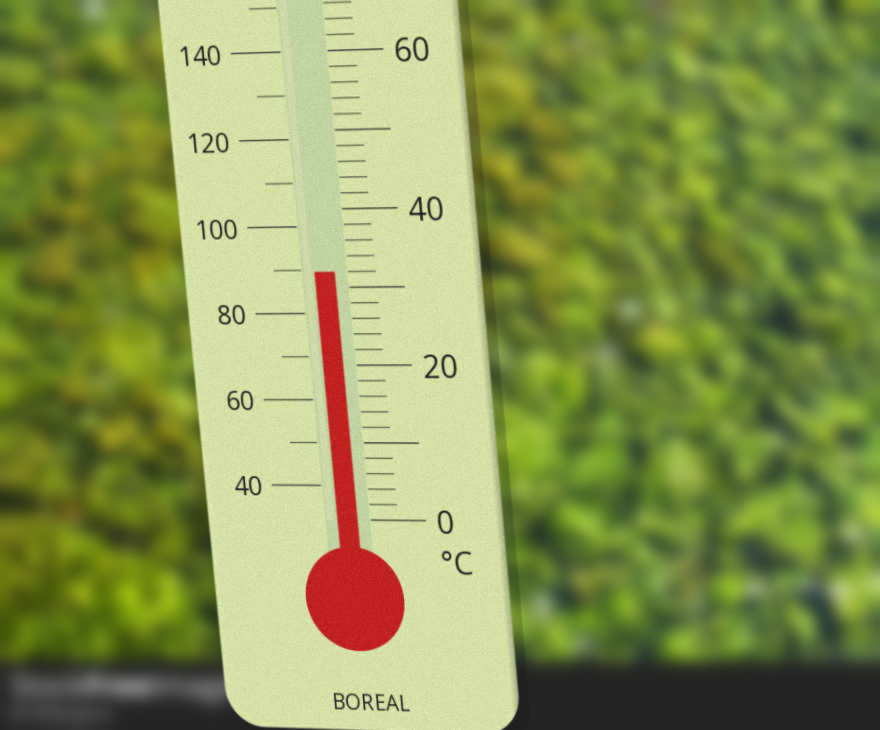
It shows {"value": 32, "unit": "°C"}
